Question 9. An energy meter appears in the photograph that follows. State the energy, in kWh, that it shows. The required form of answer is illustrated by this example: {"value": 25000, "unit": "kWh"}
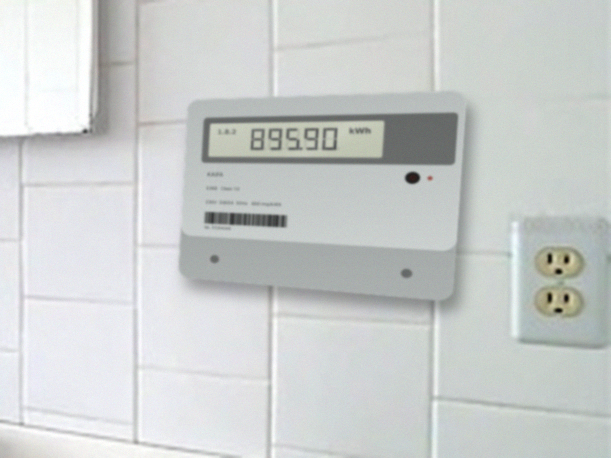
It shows {"value": 895.90, "unit": "kWh"}
